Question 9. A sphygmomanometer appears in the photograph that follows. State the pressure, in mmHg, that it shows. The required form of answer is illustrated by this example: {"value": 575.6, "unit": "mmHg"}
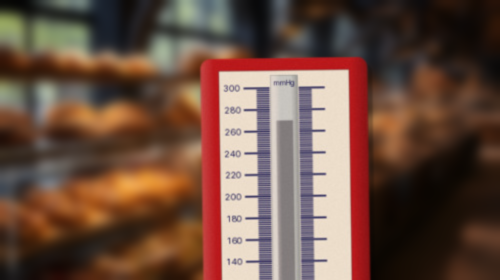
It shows {"value": 270, "unit": "mmHg"}
